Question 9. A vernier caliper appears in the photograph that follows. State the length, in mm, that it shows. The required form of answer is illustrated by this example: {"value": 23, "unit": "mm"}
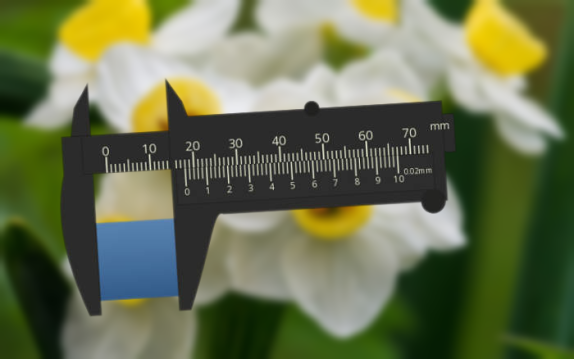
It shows {"value": 18.0, "unit": "mm"}
